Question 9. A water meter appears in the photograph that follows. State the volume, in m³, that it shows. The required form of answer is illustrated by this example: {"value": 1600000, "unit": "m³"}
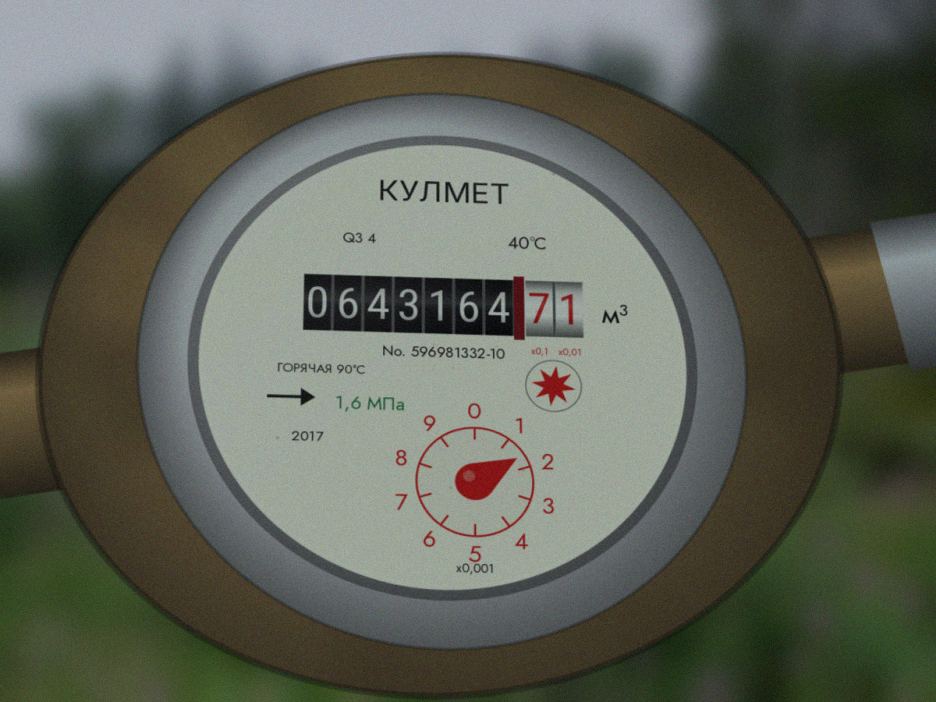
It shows {"value": 643164.711, "unit": "m³"}
